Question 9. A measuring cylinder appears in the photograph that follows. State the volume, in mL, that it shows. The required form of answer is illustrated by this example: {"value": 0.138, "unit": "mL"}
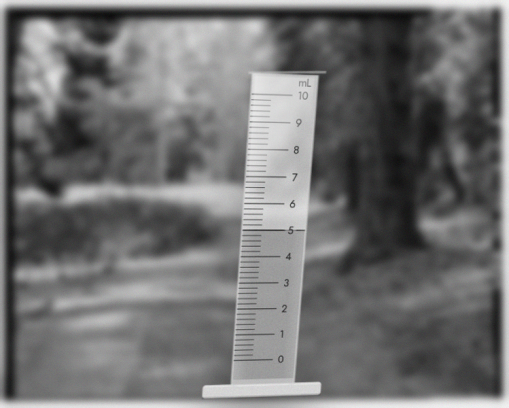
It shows {"value": 5, "unit": "mL"}
